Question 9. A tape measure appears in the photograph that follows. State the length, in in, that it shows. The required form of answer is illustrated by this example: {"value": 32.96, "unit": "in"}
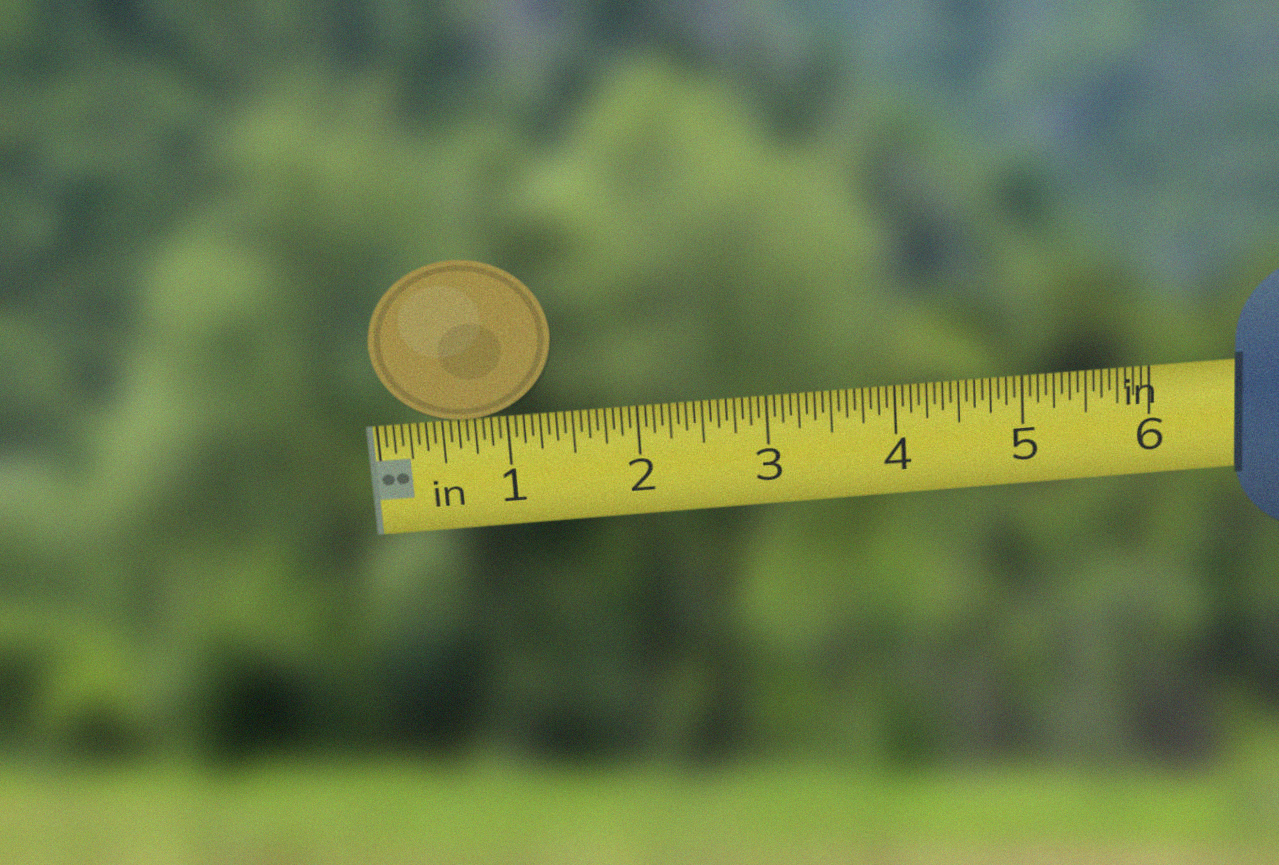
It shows {"value": 1.375, "unit": "in"}
